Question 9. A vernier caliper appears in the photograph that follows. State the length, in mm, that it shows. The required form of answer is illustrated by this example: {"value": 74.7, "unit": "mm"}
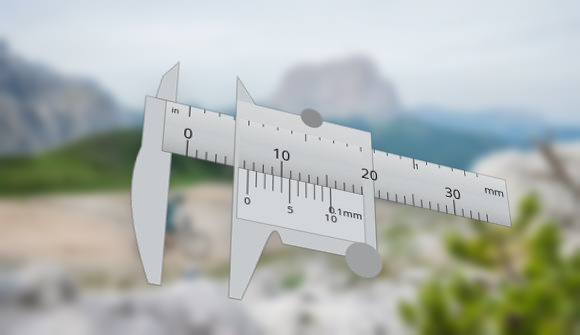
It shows {"value": 6.4, "unit": "mm"}
